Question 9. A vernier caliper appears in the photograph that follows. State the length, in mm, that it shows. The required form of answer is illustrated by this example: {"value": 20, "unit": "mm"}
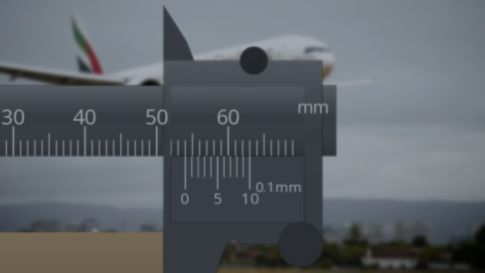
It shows {"value": 54.0, "unit": "mm"}
